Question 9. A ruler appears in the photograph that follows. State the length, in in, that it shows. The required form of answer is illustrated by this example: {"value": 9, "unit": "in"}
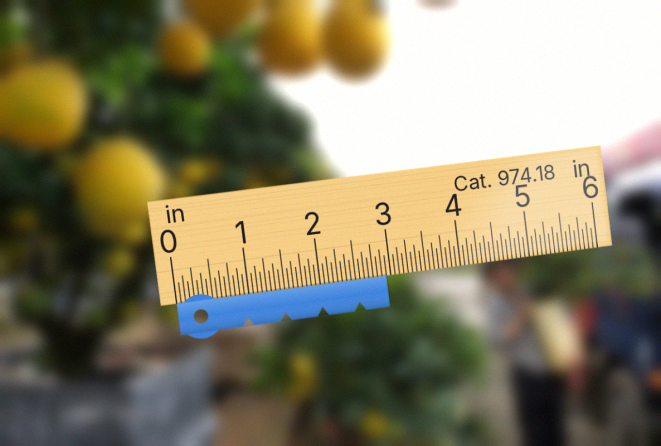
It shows {"value": 2.9375, "unit": "in"}
